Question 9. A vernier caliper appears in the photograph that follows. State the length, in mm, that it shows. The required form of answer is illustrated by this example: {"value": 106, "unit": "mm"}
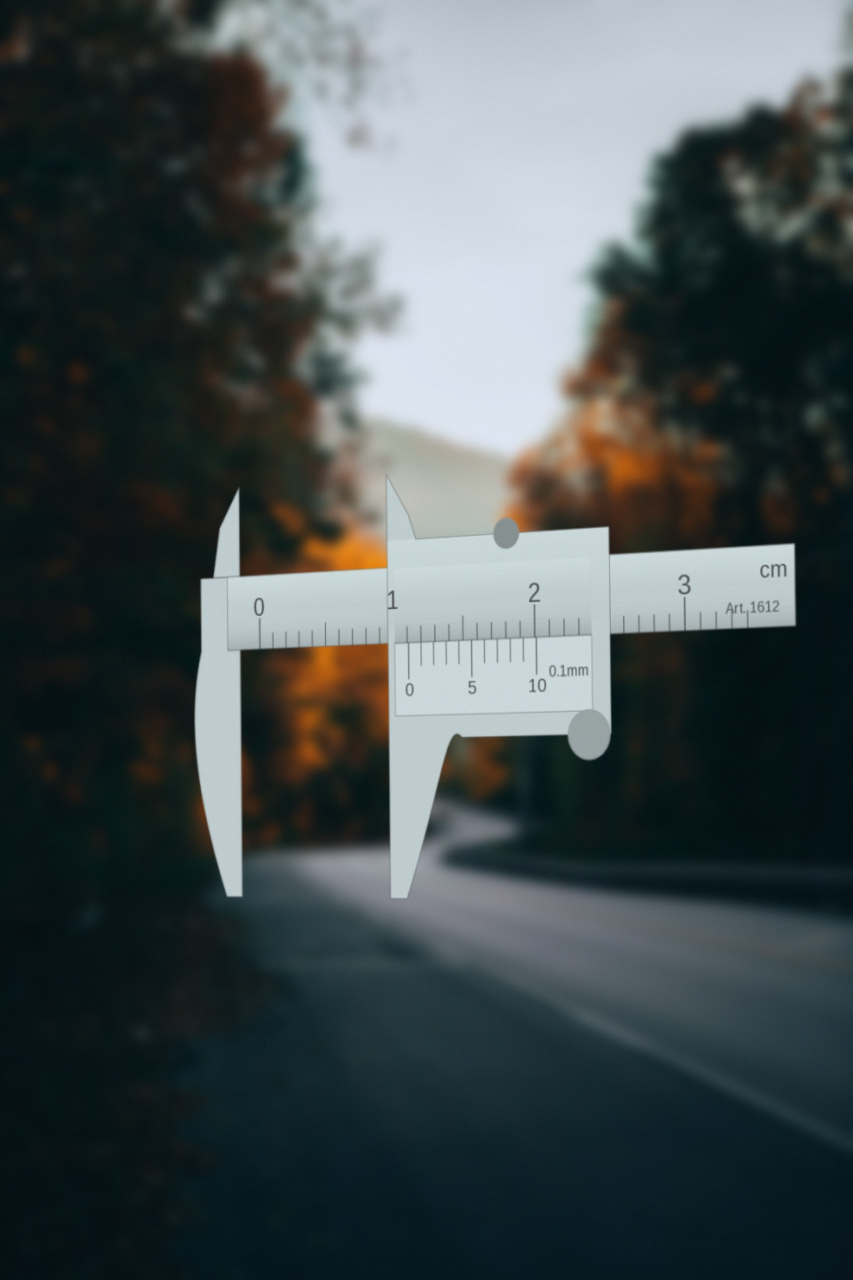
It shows {"value": 11.1, "unit": "mm"}
